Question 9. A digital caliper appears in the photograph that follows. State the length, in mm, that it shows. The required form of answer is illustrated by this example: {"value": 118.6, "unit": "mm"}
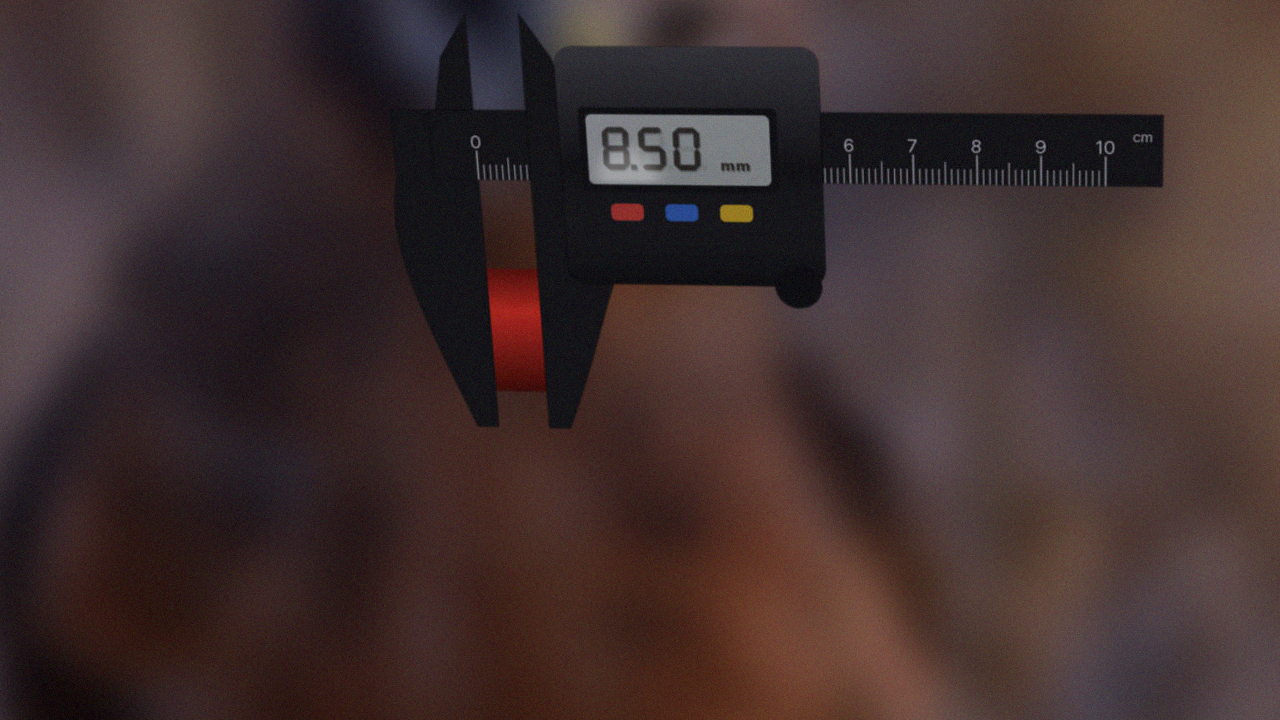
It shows {"value": 8.50, "unit": "mm"}
